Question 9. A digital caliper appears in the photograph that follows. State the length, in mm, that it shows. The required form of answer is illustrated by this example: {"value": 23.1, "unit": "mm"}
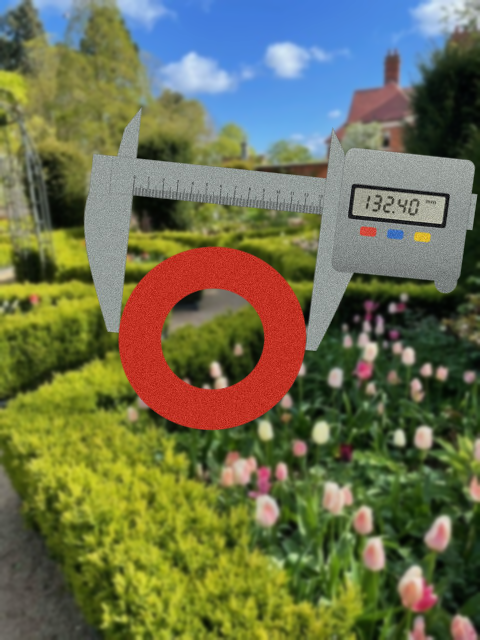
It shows {"value": 132.40, "unit": "mm"}
